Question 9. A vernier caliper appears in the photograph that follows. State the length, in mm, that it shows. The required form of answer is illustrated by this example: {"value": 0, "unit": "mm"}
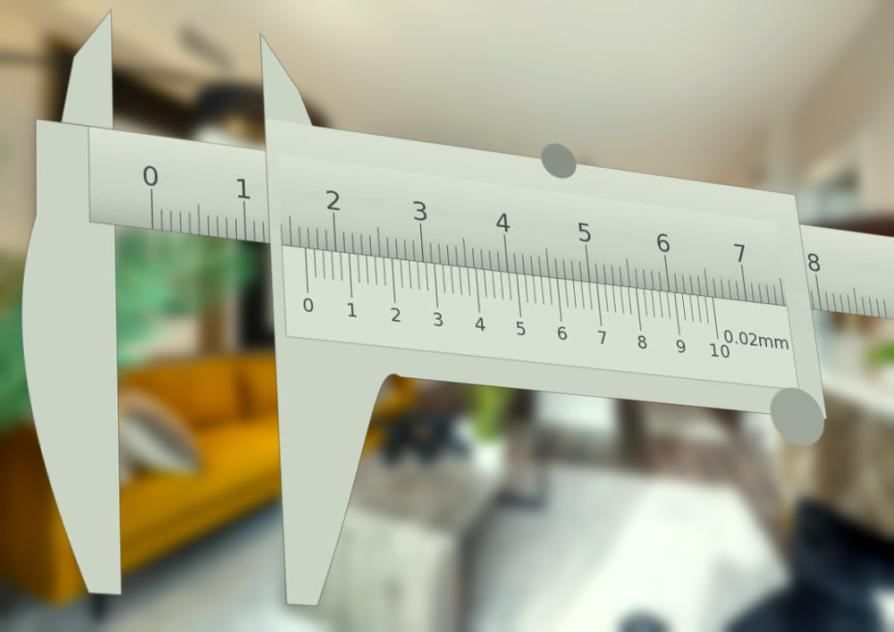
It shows {"value": 16.6, "unit": "mm"}
